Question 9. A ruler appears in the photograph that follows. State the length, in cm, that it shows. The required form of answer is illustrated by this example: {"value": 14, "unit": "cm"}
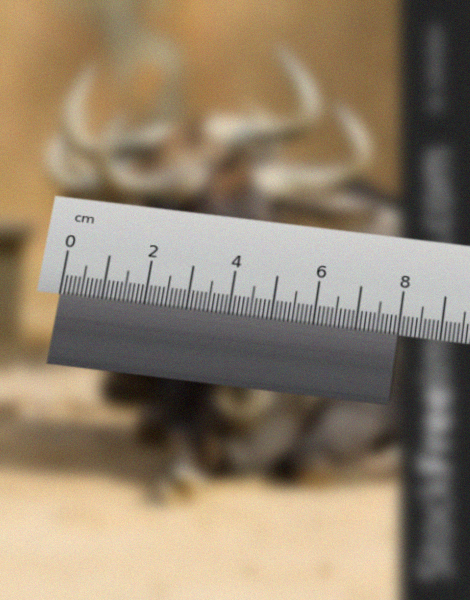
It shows {"value": 8, "unit": "cm"}
